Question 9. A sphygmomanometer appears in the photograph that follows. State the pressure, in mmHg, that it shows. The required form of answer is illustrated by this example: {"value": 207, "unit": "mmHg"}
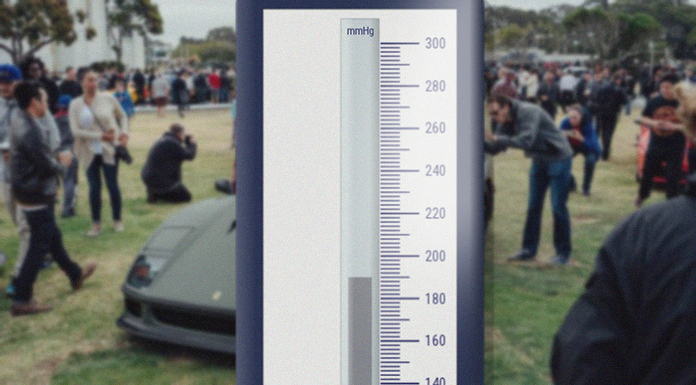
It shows {"value": 190, "unit": "mmHg"}
